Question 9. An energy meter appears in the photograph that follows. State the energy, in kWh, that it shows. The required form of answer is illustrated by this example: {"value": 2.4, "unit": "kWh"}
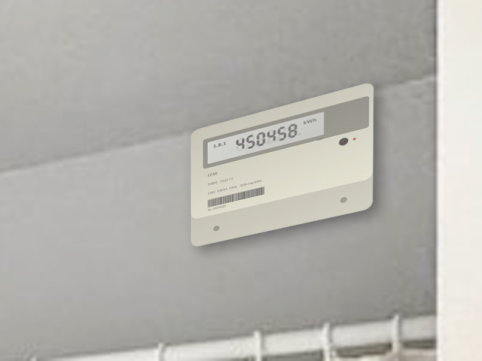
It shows {"value": 450458, "unit": "kWh"}
